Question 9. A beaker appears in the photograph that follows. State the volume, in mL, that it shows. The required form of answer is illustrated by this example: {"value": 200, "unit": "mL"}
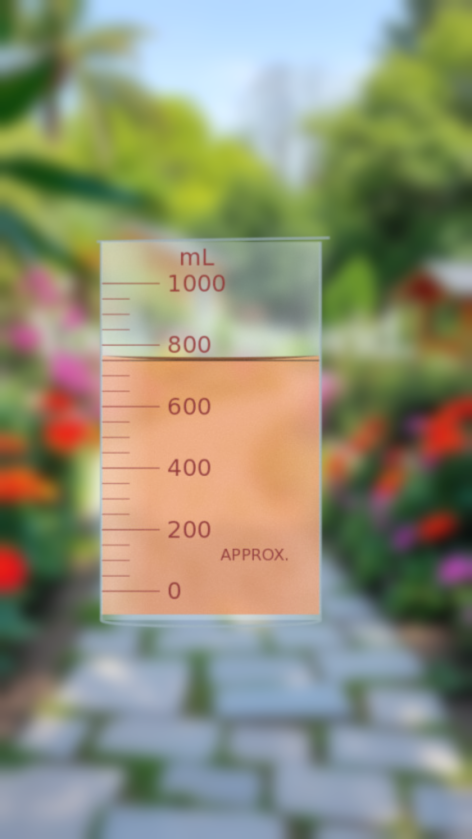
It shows {"value": 750, "unit": "mL"}
